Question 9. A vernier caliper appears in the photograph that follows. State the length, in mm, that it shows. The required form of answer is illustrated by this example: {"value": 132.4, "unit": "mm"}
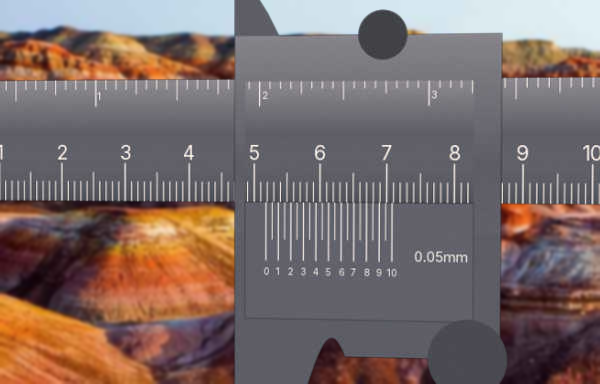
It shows {"value": 51.8, "unit": "mm"}
